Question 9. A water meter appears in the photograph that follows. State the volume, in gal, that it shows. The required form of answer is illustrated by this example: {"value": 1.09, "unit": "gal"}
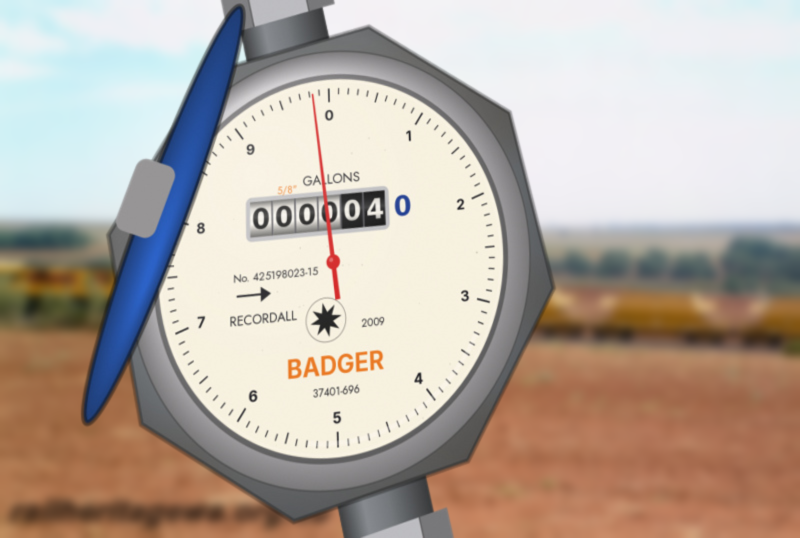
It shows {"value": 39.8, "unit": "gal"}
